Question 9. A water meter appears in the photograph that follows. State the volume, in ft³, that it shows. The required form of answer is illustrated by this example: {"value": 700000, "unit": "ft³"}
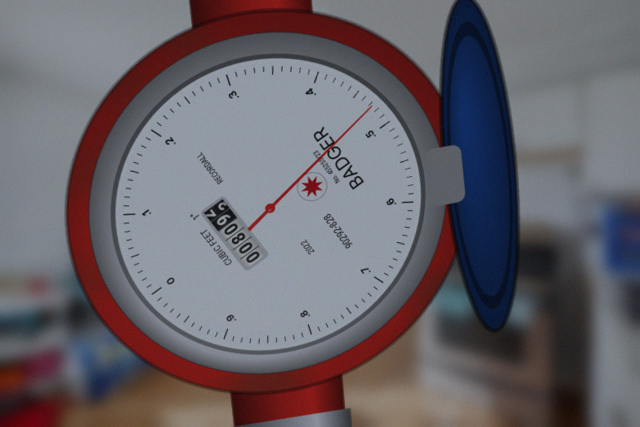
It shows {"value": 8092.47, "unit": "ft³"}
